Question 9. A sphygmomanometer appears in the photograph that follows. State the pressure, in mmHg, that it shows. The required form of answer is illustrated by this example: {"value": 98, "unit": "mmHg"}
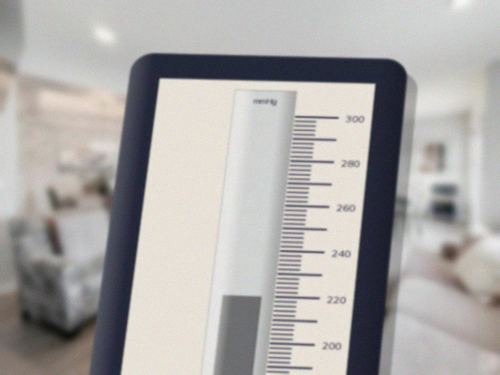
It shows {"value": 220, "unit": "mmHg"}
